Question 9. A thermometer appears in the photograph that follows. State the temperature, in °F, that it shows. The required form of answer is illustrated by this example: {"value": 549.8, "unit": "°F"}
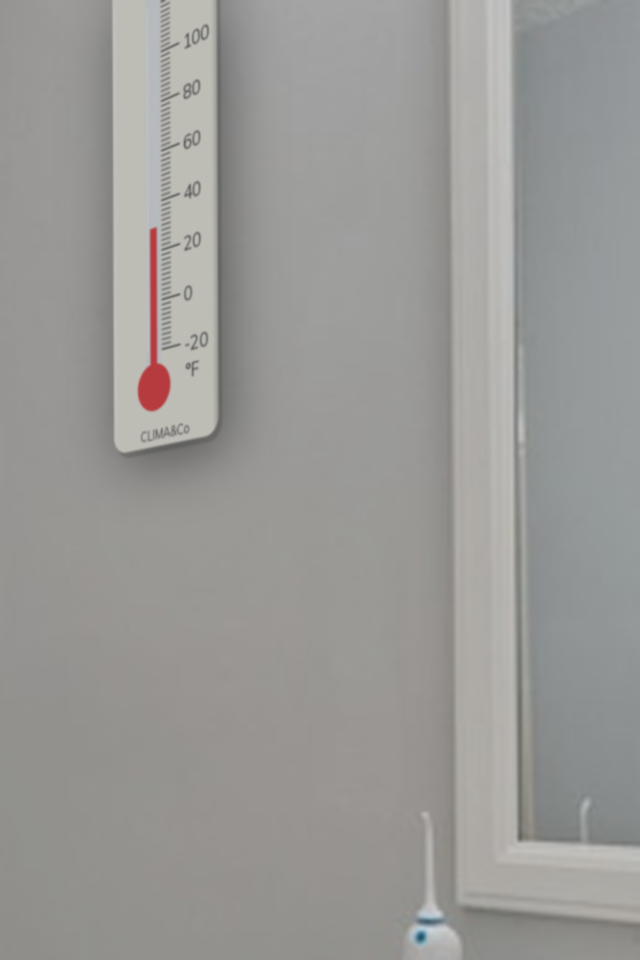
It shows {"value": 30, "unit": "°F"}
